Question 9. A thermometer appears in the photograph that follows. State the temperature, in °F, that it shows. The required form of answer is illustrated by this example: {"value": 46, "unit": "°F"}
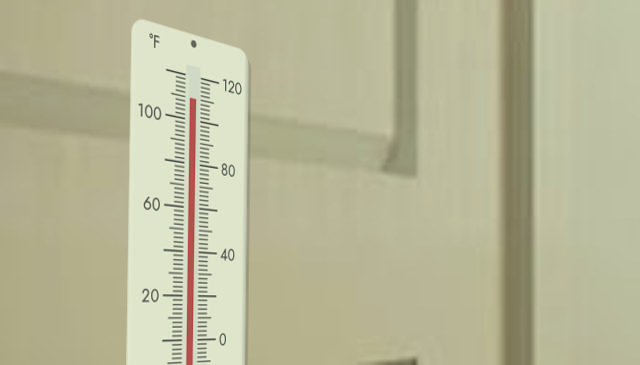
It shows {"value": 110, "unit": "°F"}
